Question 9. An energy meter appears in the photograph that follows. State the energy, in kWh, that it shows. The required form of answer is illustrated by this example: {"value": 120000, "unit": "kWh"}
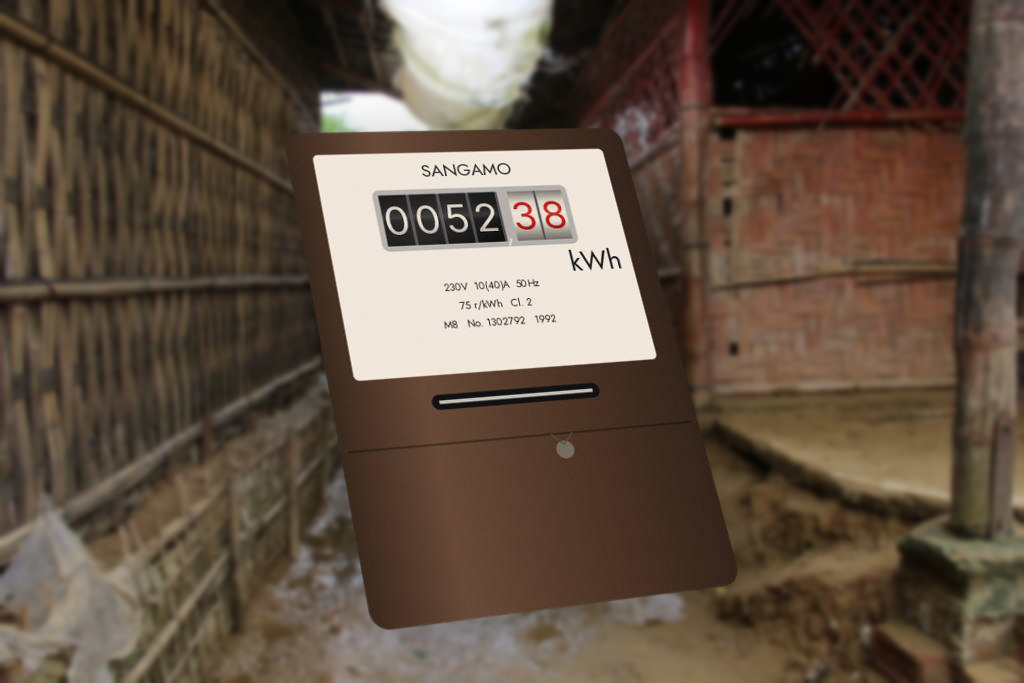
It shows {"value": 52.38, "unit": "kWh"}
